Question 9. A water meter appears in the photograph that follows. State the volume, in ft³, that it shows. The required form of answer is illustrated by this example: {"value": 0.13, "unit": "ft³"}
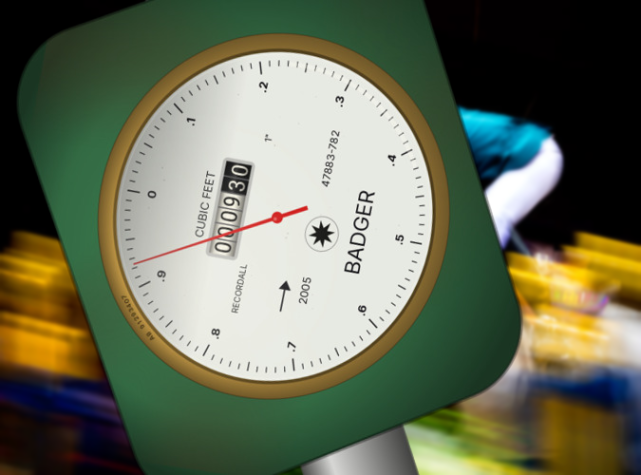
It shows {"value": 929.92, "unit": "ft³"}
